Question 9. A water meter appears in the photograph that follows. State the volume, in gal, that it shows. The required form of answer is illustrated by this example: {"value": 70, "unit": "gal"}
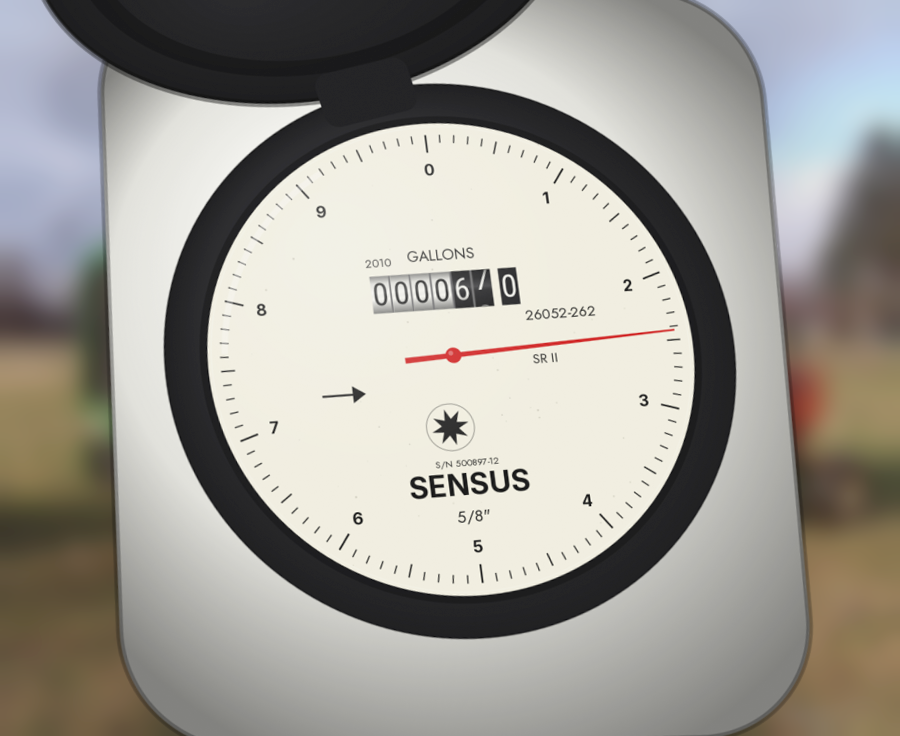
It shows {"value": 672.4, "unit": "gal"}
